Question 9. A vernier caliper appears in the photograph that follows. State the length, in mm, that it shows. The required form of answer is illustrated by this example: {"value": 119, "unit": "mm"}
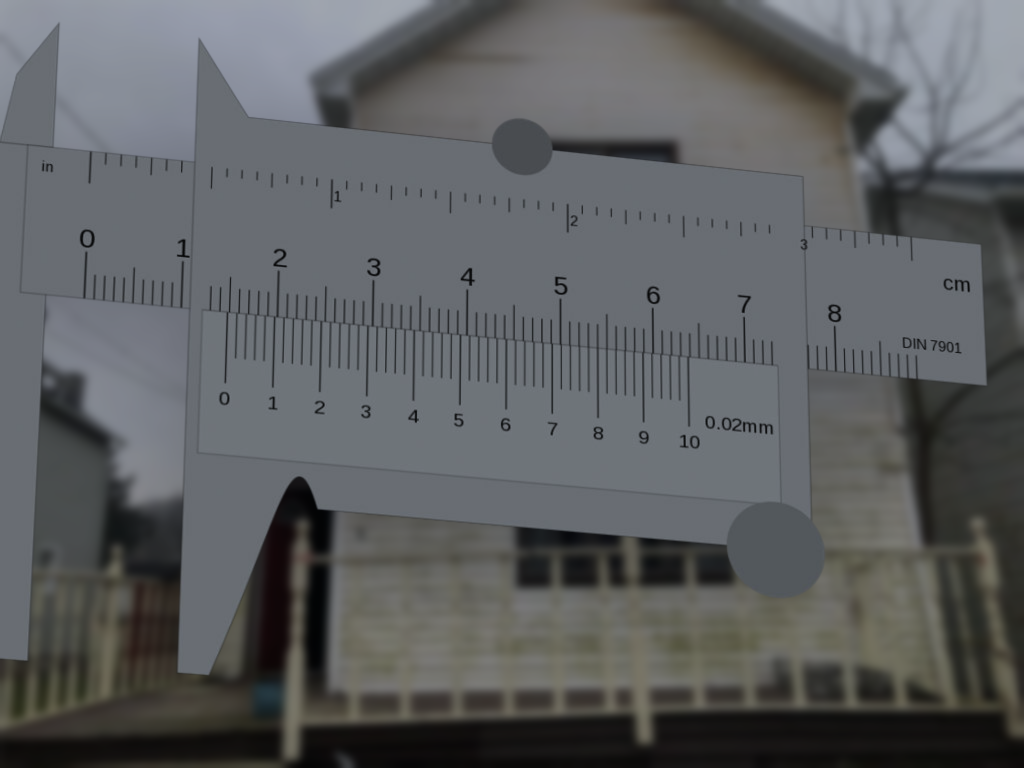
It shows {"value": 14.8, "unit": "mm"}
